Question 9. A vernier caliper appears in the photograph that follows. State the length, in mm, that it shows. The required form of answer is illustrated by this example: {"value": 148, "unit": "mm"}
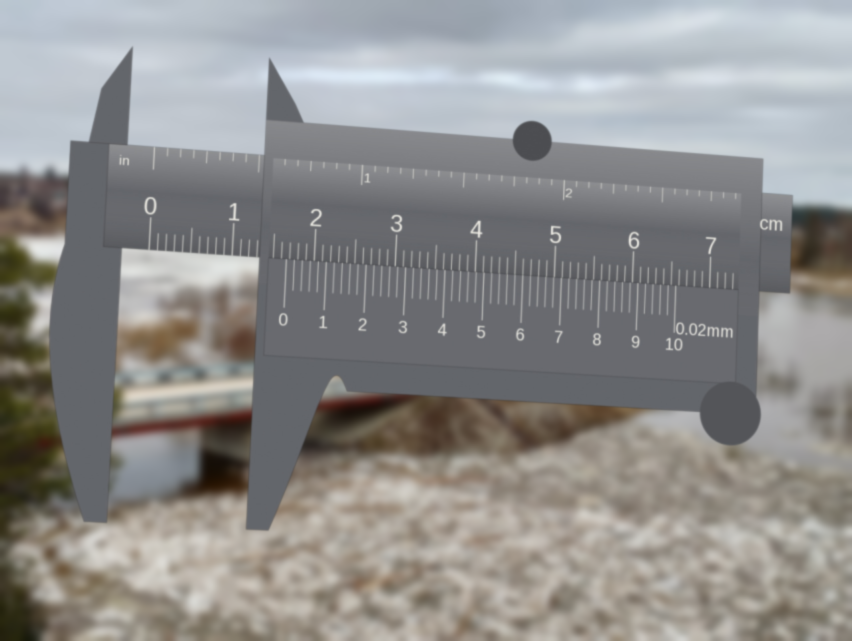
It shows {"value": 16.6, "unit": "mm"}
